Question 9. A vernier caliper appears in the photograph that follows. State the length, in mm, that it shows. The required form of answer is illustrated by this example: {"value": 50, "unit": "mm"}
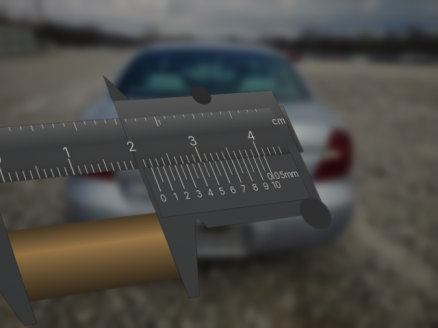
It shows {"value": 21.8, "unit": "mm"}
